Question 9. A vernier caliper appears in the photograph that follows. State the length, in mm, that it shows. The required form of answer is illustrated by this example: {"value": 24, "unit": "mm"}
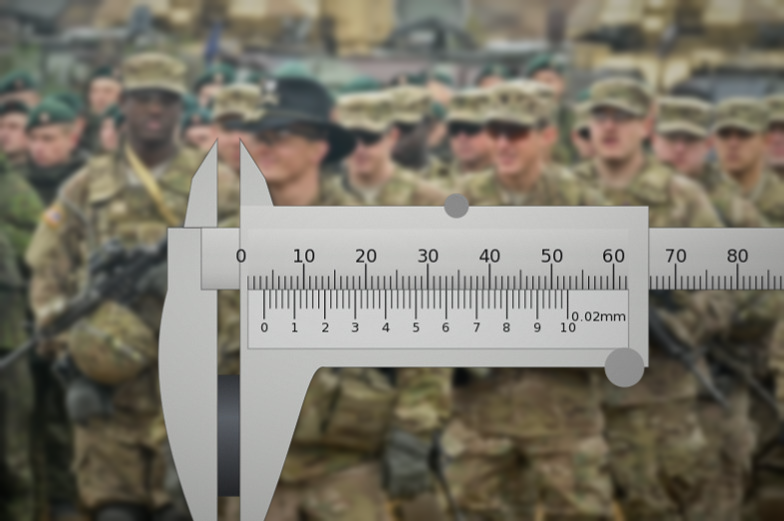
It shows {"value": 3.6, "unit": "mm"}
